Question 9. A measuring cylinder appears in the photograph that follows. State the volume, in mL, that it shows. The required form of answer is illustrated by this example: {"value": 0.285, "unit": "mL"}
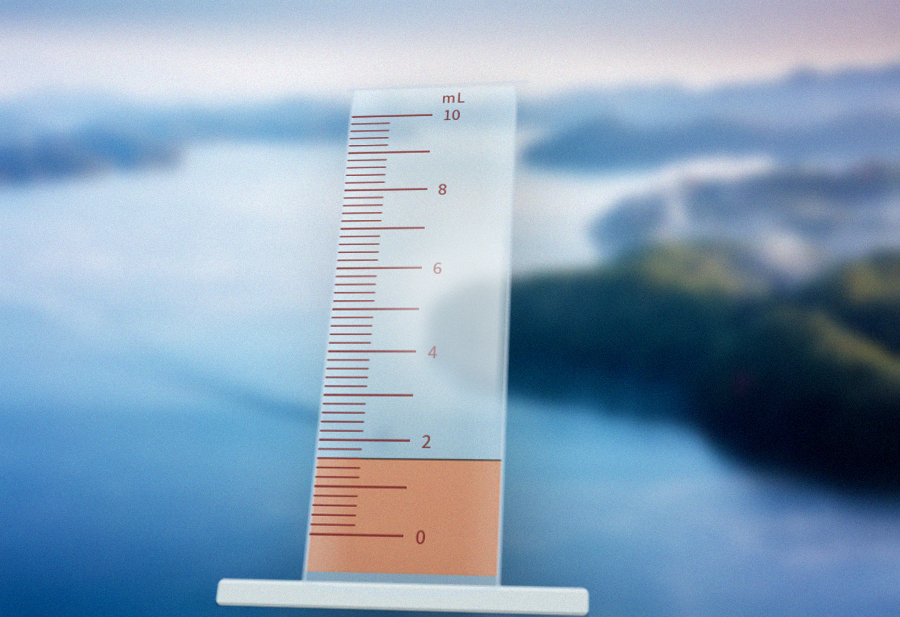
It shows {"value": 1.6, "unit": "mL"}
